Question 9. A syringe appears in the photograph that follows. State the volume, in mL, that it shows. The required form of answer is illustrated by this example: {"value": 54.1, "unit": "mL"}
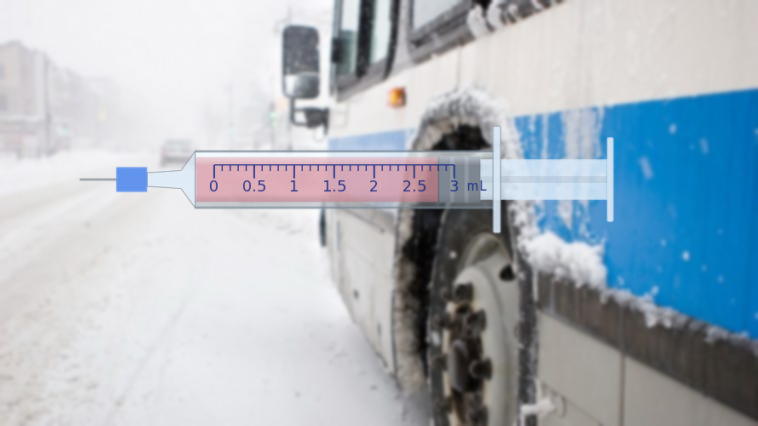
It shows {"value": 2.8, "unit": "mL"}
